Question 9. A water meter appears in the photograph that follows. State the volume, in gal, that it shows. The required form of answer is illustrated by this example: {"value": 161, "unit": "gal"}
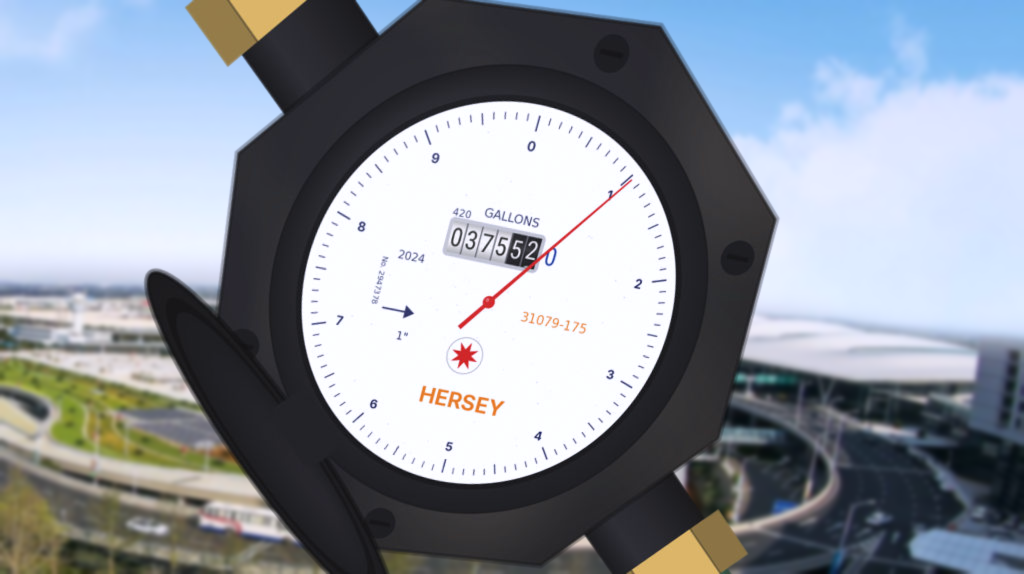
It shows {"value": 375521.0, "unit": "gal"}
